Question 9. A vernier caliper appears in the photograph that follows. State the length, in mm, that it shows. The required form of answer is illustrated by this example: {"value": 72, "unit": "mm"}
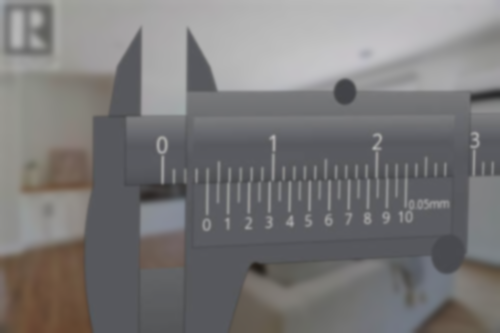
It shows {"value": 4.0, "unit": "mm"}
